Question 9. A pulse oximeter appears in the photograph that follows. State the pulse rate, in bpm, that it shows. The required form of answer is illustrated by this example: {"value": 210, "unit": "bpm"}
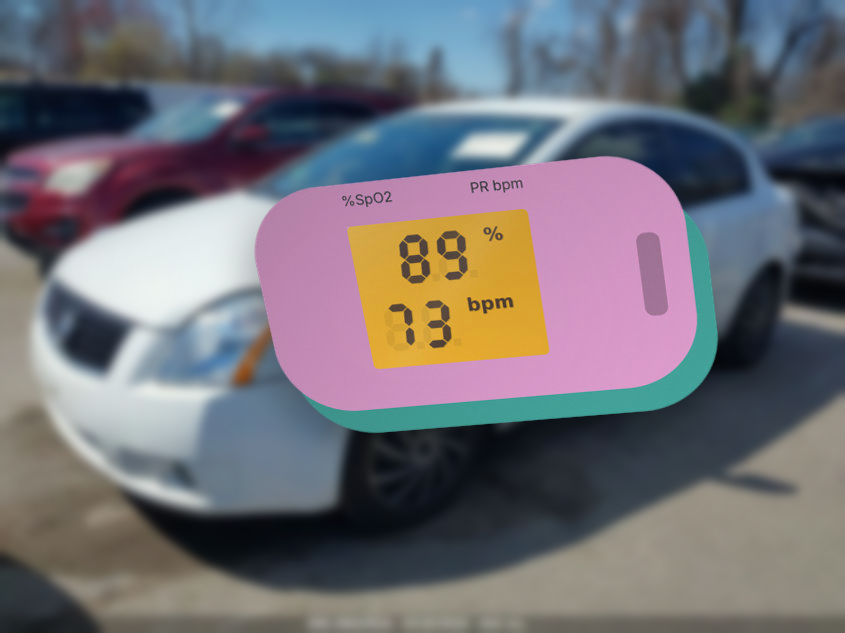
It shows {"value": 73, "unit": "bpm"}
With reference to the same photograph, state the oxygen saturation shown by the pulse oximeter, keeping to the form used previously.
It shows {"value": 89, "unit": "%"}
